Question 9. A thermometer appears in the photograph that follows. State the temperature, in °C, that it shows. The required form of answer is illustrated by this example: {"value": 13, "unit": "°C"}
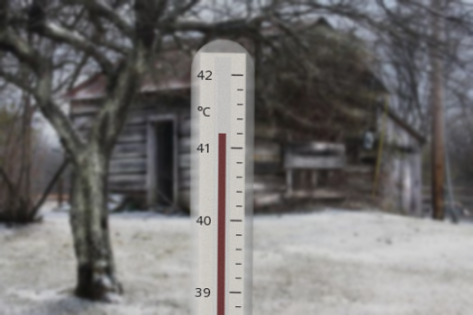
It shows {"value": 41.2, "unit": "°C"}
